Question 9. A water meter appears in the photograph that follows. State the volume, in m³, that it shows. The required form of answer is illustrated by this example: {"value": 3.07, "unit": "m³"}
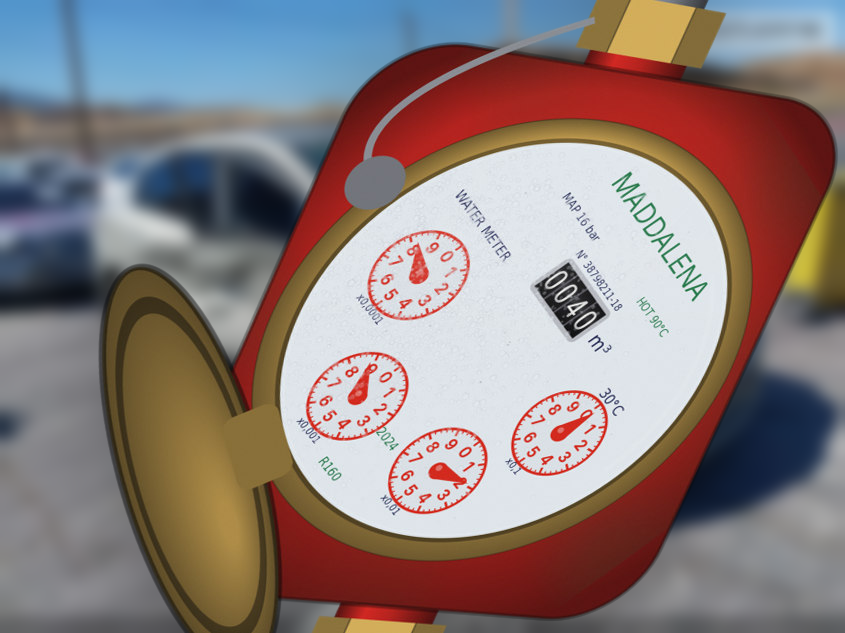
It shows {"value": 40.0188, "unit": "m³"}
